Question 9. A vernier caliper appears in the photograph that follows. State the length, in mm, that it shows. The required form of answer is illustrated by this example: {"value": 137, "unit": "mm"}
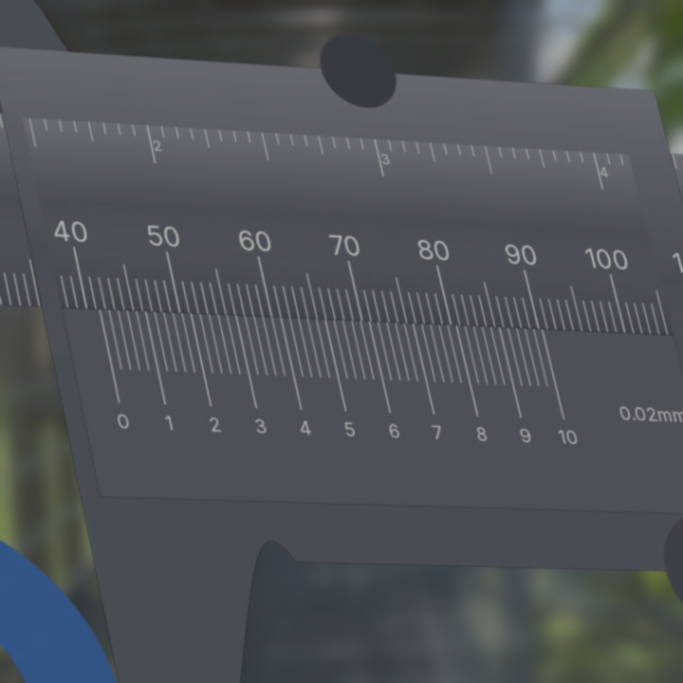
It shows {"value": 41.4, "unit": "mm"}
